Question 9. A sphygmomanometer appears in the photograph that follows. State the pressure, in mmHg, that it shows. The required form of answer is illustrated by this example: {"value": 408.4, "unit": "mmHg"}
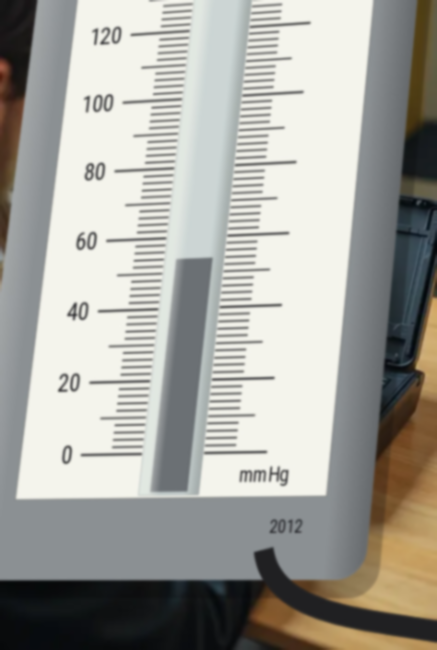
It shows {"value": 54, "unit": "mmHg"}
